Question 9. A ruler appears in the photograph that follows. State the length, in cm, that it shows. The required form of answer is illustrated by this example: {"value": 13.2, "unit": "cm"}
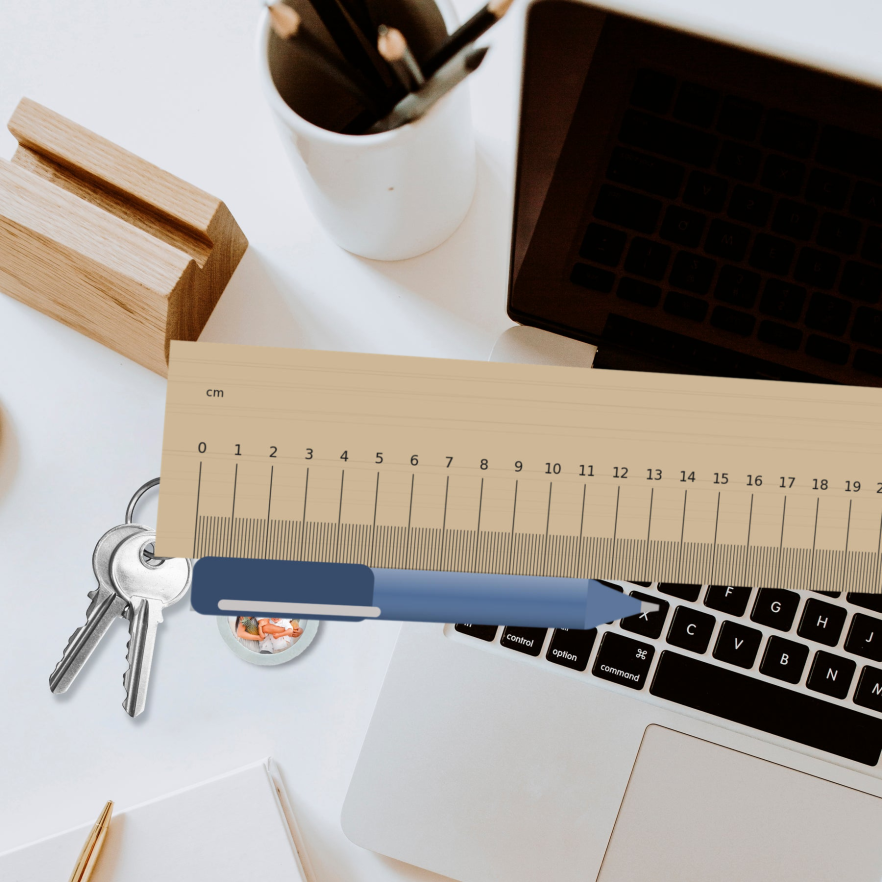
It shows {"value": 13.5, "unit": "cm"}
